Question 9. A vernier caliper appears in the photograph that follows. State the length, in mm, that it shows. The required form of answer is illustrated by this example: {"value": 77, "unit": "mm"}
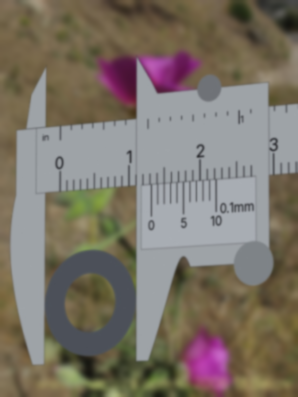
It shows {"value": 13.2, "unit": "mm"}
